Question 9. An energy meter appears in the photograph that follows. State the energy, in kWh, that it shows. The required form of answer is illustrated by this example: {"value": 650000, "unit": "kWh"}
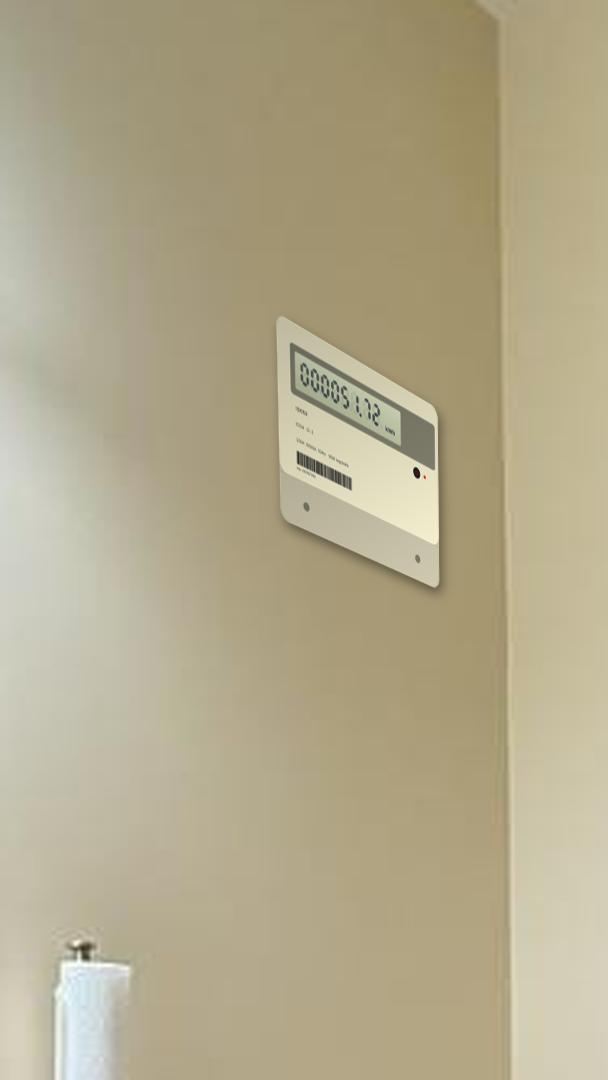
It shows {"value": 51.72, "unit": "kWh"}
